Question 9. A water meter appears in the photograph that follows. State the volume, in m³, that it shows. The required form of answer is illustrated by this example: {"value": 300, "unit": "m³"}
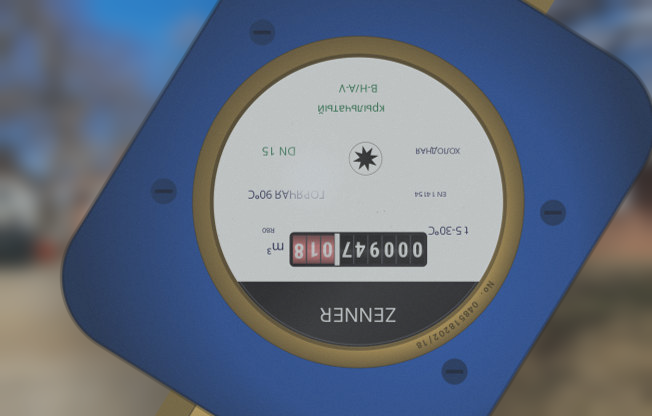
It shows {"value": 947.018, "unit": "m³"}
